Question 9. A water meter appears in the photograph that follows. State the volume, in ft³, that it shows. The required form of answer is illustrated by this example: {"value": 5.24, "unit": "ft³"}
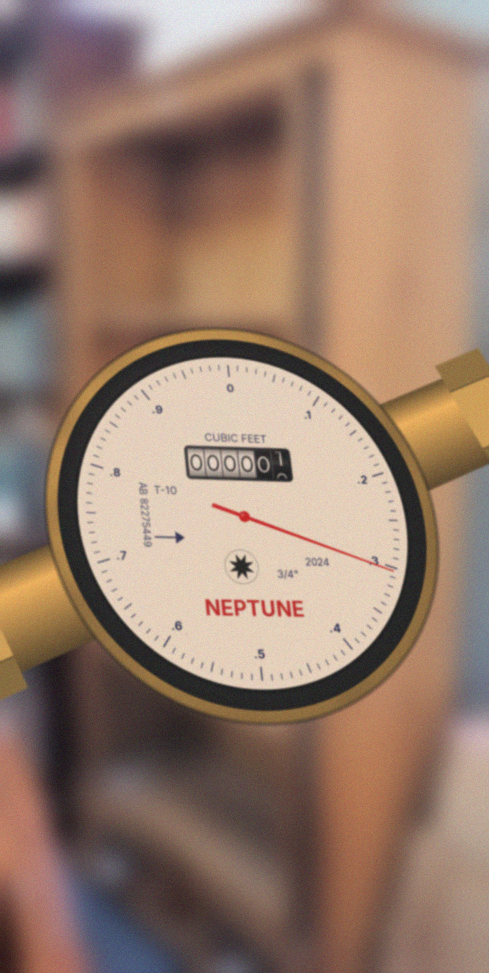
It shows {"value": 1.30, "unit": "ft³"}
